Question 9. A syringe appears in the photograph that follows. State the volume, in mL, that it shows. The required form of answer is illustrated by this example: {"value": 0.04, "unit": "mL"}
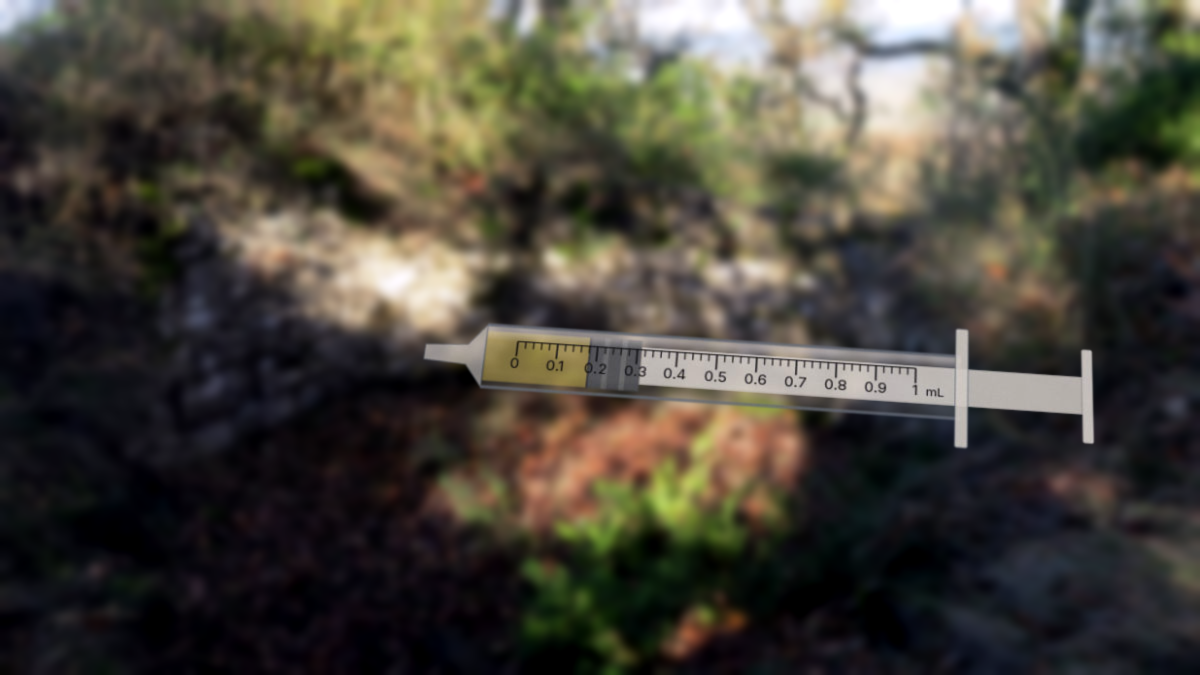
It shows {"value": 0.18, "unit": "mL"}
